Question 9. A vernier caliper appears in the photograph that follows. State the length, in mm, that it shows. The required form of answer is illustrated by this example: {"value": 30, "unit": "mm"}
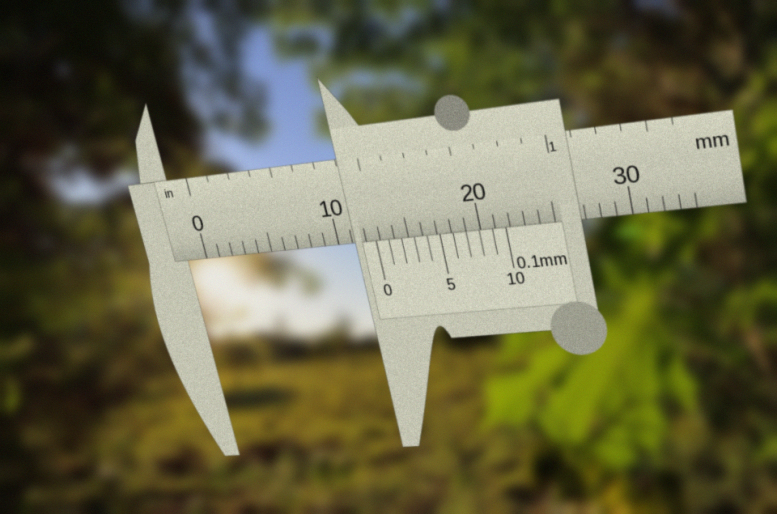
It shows {"value": 12.7, "unit": "mm"}
